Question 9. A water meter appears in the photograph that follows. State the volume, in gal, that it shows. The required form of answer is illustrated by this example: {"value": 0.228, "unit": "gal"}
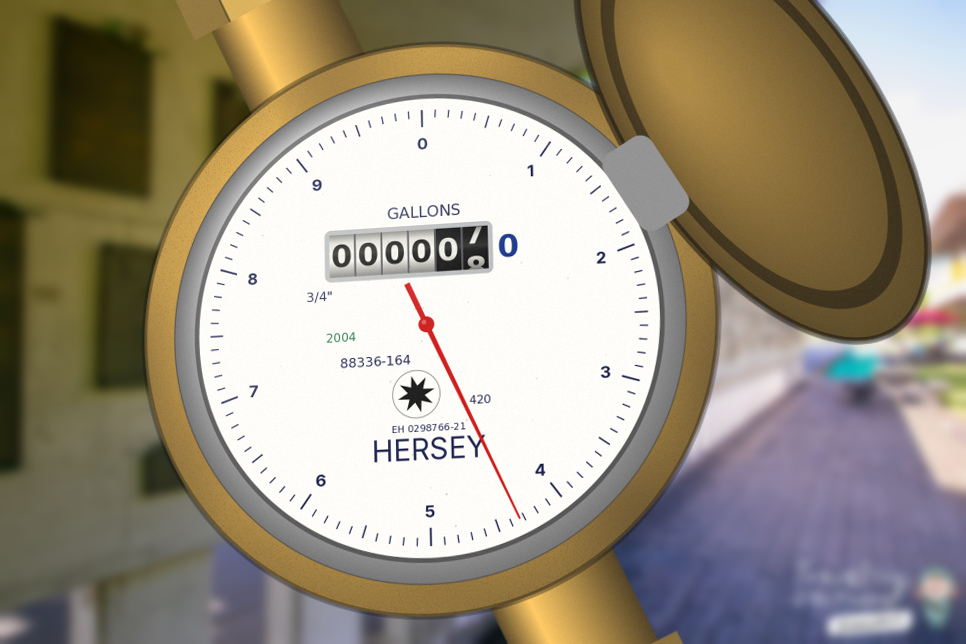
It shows {"value": 74.3, "unit": "gal"}
